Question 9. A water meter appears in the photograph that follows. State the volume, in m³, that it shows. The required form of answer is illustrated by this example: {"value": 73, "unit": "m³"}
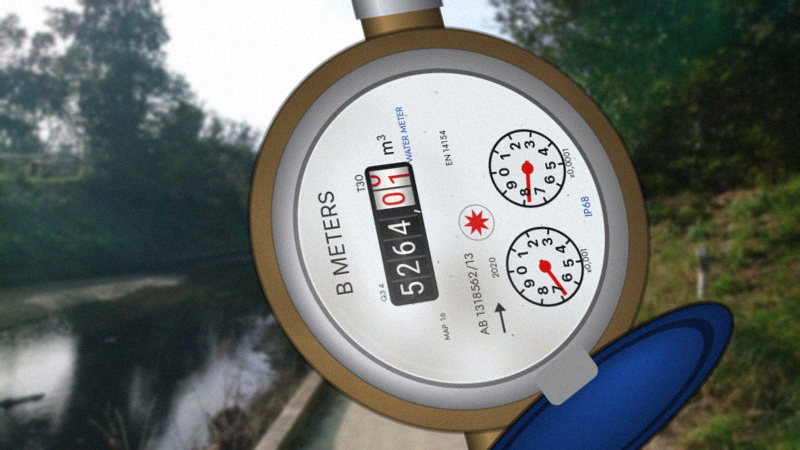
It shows {"value": 5264.0067, "unit": "m³"}
